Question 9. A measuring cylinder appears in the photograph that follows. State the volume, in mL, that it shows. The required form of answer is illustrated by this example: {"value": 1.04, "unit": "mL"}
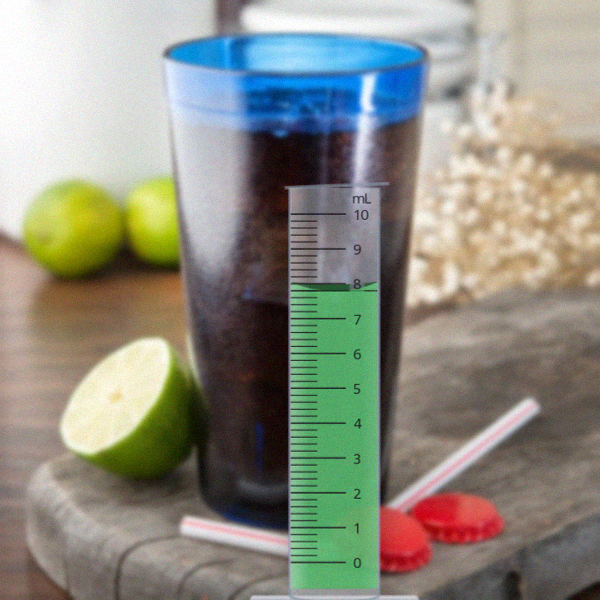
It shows {"value": 7.8, "unit": "mL"}
